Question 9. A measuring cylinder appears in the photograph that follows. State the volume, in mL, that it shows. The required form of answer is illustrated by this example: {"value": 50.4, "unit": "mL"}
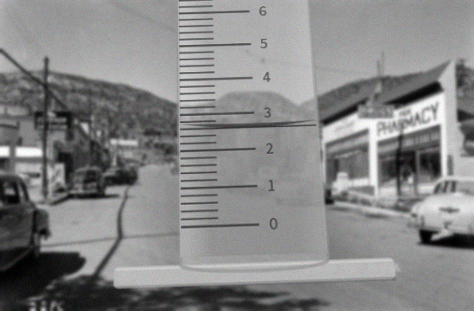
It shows {"value": 2.6, "unit": "mL"}
